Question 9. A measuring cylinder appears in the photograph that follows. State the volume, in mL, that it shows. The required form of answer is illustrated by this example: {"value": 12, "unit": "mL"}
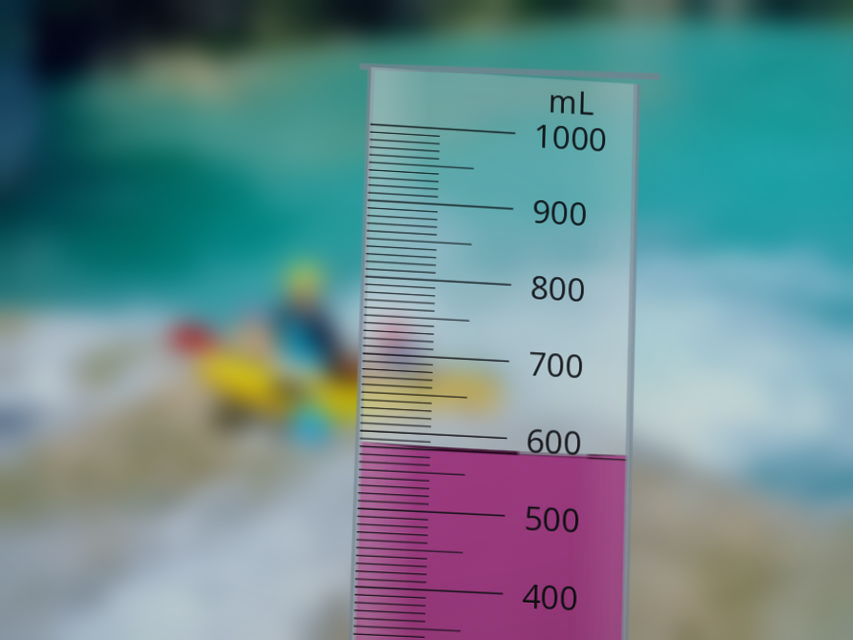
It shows {"value": 580, "unit": "mL"}
